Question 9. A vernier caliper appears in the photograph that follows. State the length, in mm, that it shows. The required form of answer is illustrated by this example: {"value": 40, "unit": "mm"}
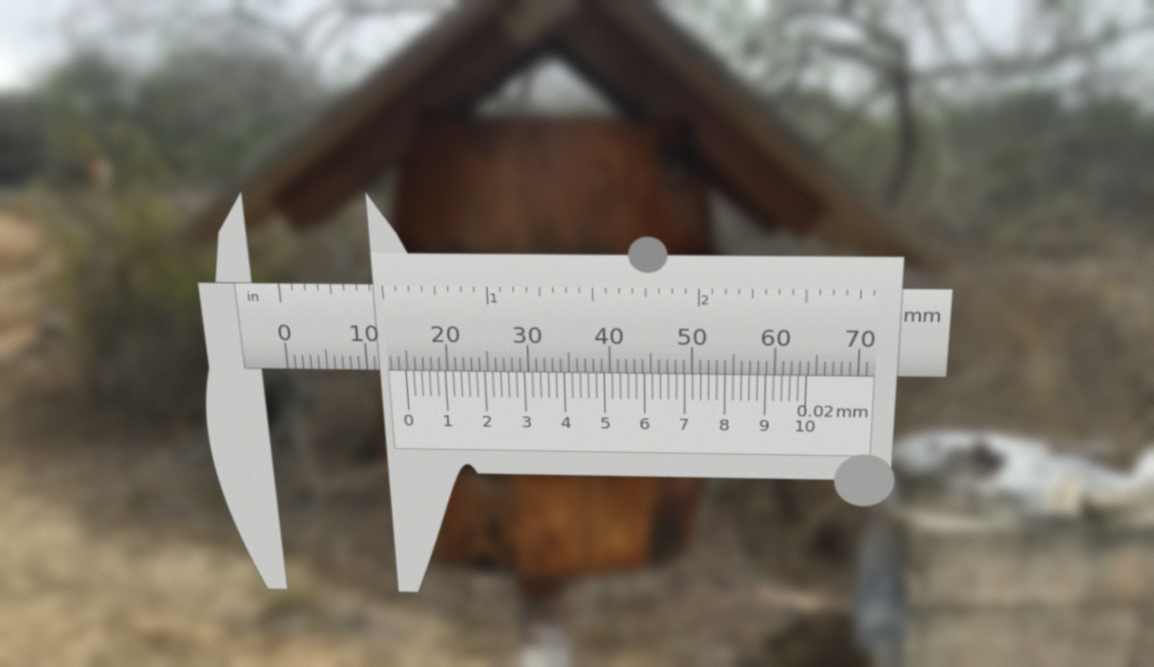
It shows {"value": 14.8, "unit": "mm"}
